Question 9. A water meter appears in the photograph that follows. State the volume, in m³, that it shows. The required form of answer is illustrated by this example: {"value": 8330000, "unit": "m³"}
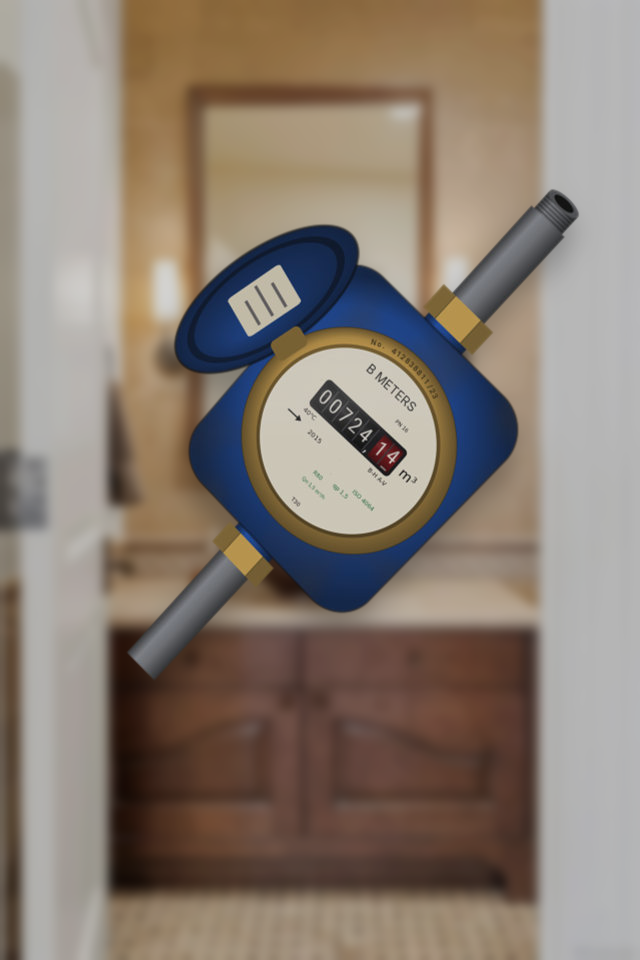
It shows {"value": 724.14, "unit": "m³"}
